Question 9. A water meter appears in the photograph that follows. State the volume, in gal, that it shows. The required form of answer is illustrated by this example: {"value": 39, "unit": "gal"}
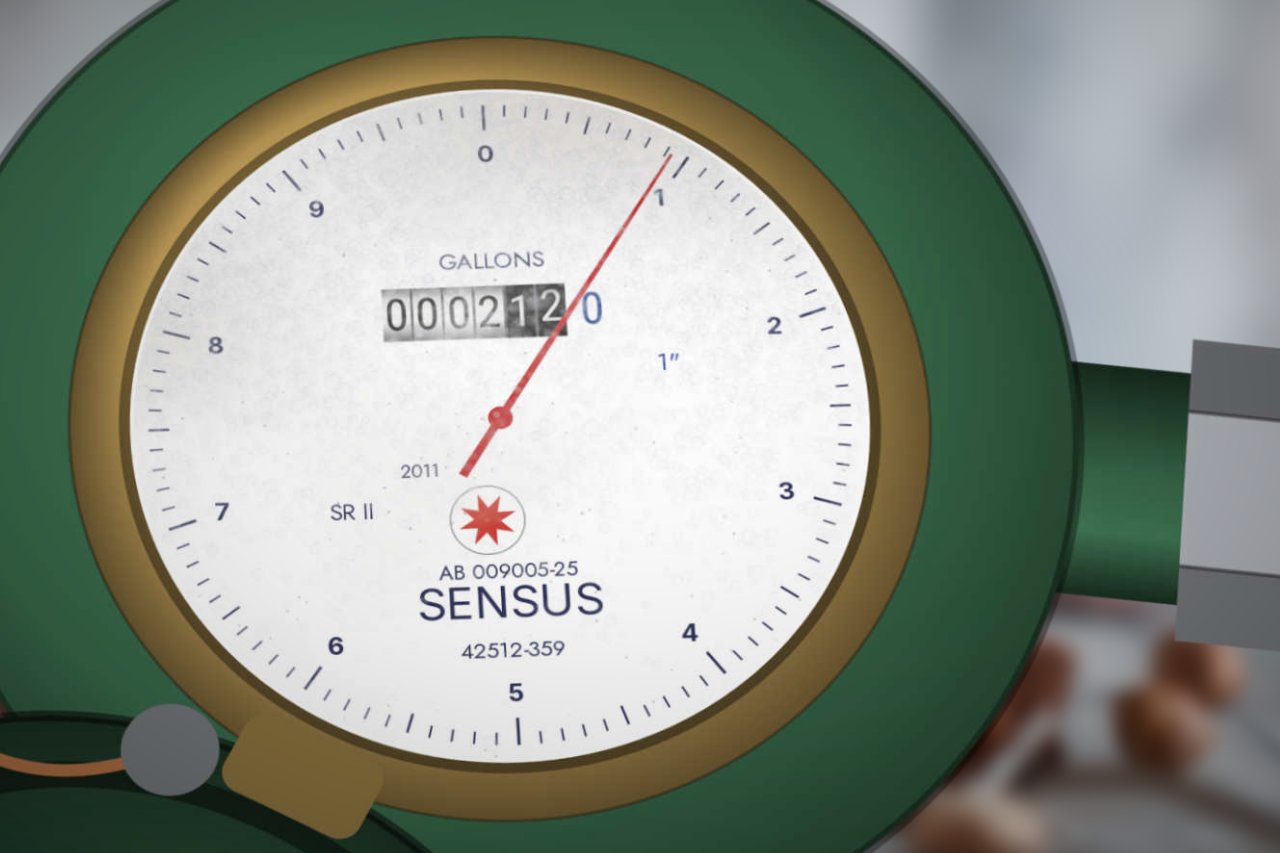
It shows {"value": 2120.9, "unit": "gal"}
